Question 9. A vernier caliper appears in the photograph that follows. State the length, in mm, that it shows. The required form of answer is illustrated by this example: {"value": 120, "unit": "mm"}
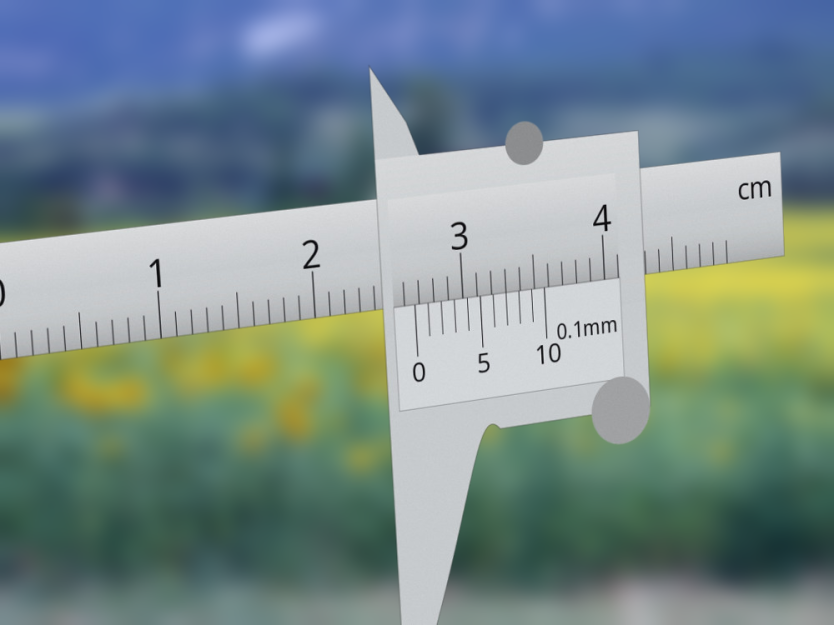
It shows {"value": 26.7, "unit": "mm"}
